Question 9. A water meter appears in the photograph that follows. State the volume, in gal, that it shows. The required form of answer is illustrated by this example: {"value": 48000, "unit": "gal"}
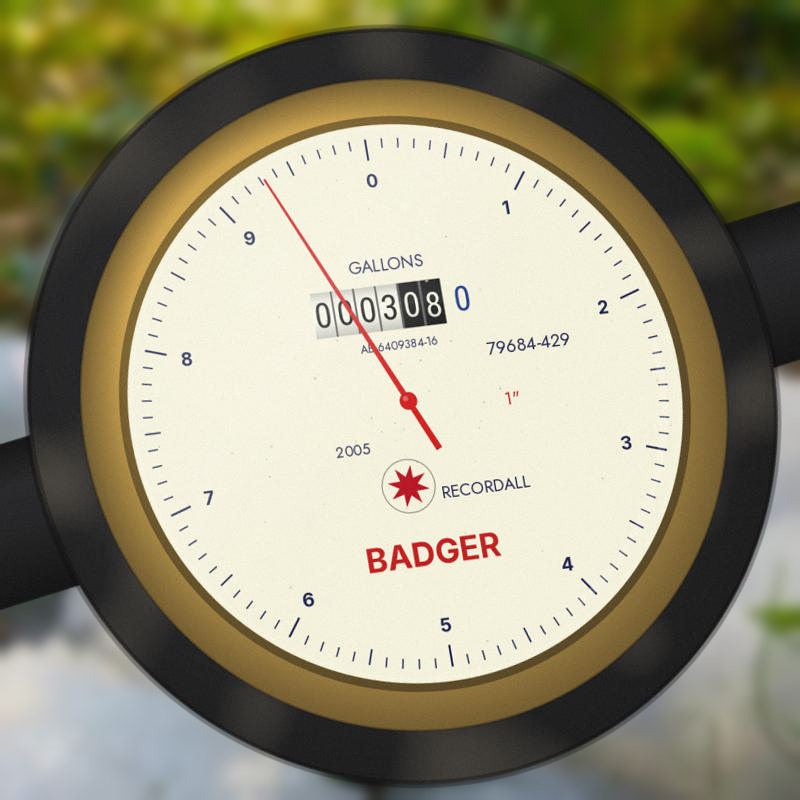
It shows {"value": 3079.3, "unit": "gal"}
